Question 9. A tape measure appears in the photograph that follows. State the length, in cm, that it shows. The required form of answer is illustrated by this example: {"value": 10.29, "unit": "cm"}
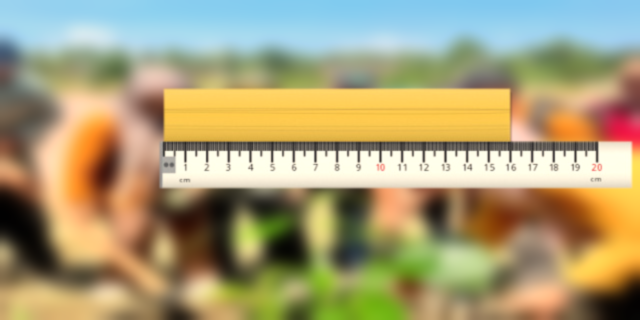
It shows {"value": 16, "unit": "cm"}
